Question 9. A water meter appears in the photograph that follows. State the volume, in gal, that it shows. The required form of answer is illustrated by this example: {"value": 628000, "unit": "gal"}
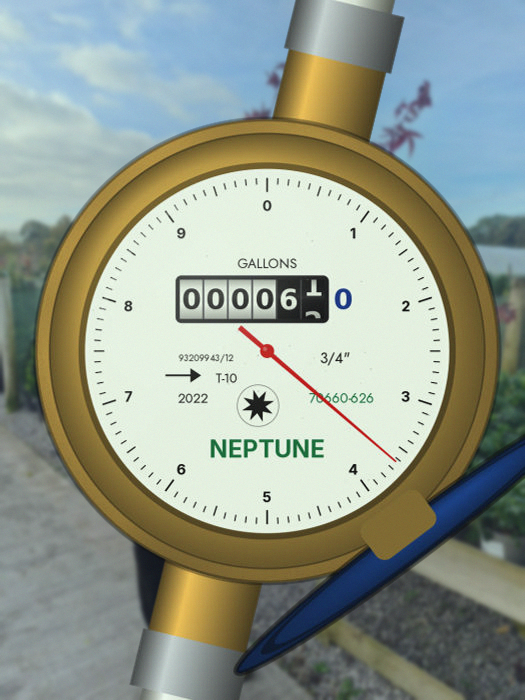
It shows {"value": 613.6, "unit": "gal"}
